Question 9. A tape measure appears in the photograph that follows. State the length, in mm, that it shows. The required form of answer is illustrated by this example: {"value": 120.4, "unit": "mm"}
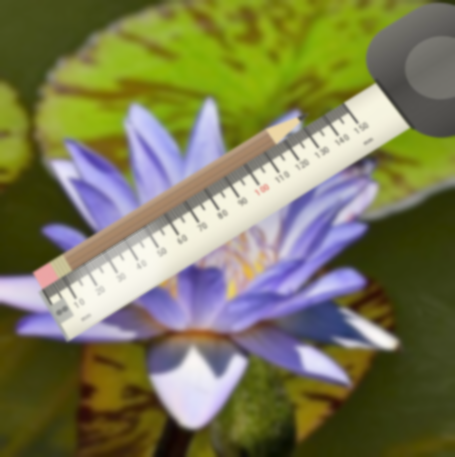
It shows {"value": 135, "unit": "mm"}
